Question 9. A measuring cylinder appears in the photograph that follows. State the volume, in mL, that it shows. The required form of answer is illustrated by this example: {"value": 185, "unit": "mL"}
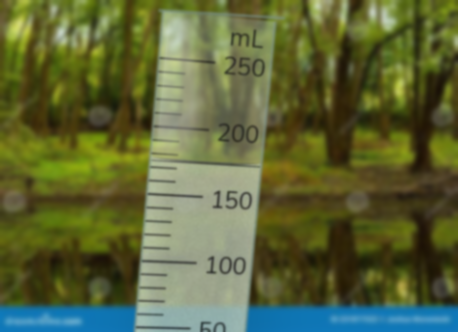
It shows {"value": 175, "unit": "mL"}
